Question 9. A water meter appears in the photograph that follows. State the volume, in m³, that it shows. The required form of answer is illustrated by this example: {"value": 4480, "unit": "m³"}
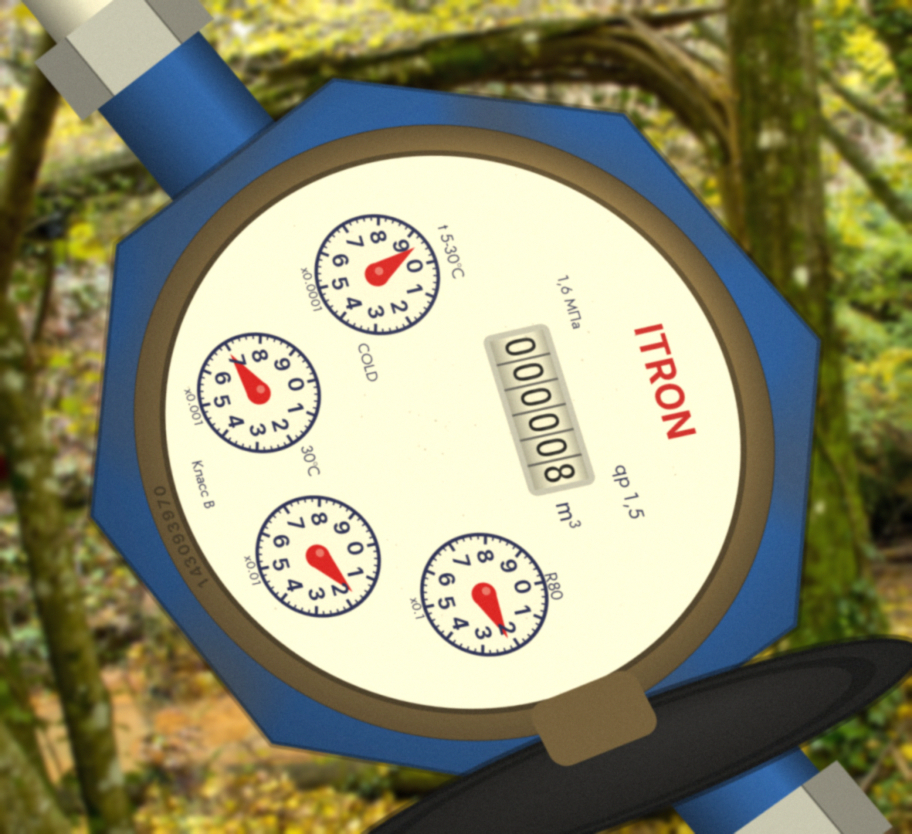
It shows {"value": 8.2169, "unit": "m³"}
